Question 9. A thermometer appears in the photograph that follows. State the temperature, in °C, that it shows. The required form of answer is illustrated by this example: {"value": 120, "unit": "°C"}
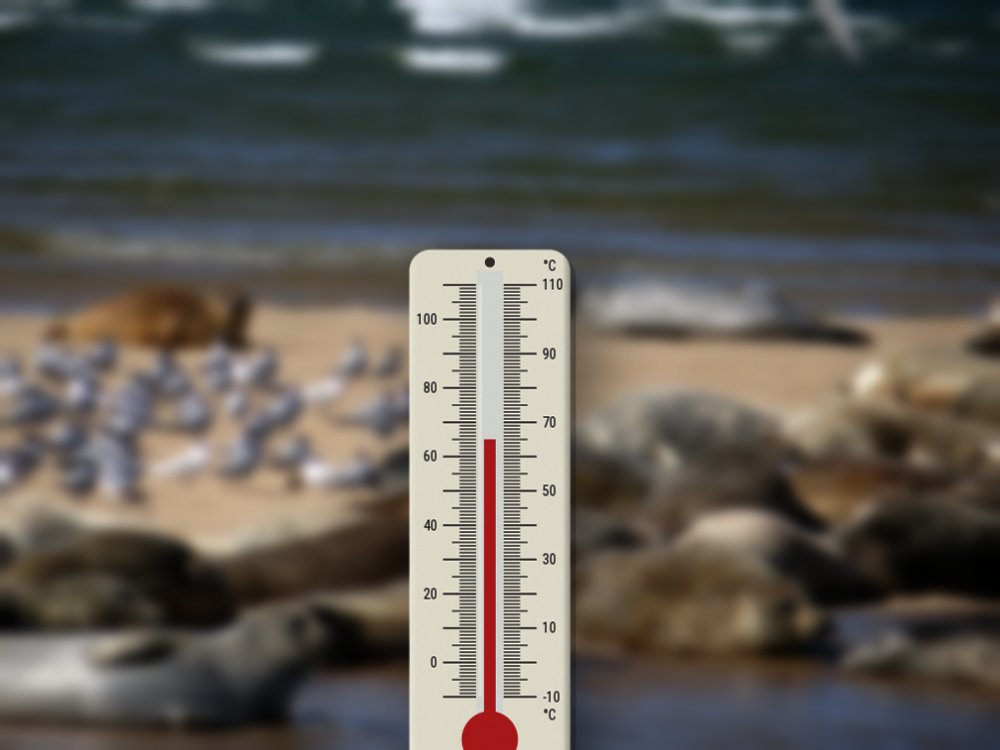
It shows {"value": 65, "unit": "°C"}
